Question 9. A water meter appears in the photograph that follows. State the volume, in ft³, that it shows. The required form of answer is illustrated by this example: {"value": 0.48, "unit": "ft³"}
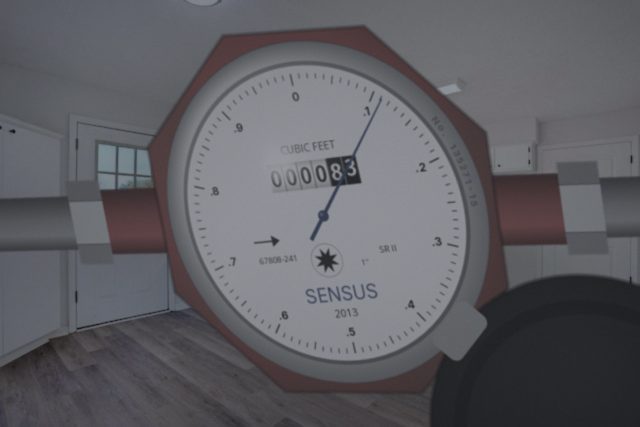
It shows {"value": 83.11, "unit": "ft³"}
